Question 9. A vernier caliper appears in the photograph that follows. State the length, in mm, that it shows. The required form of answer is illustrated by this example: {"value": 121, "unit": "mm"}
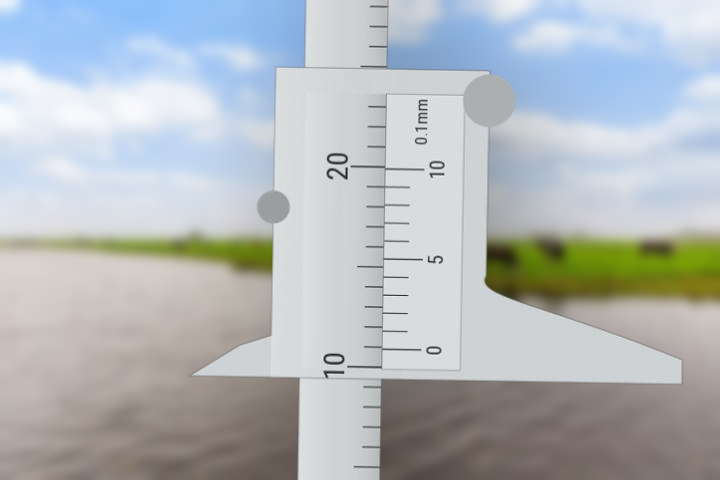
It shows {"value": 10.9, "unit": "mm"}
